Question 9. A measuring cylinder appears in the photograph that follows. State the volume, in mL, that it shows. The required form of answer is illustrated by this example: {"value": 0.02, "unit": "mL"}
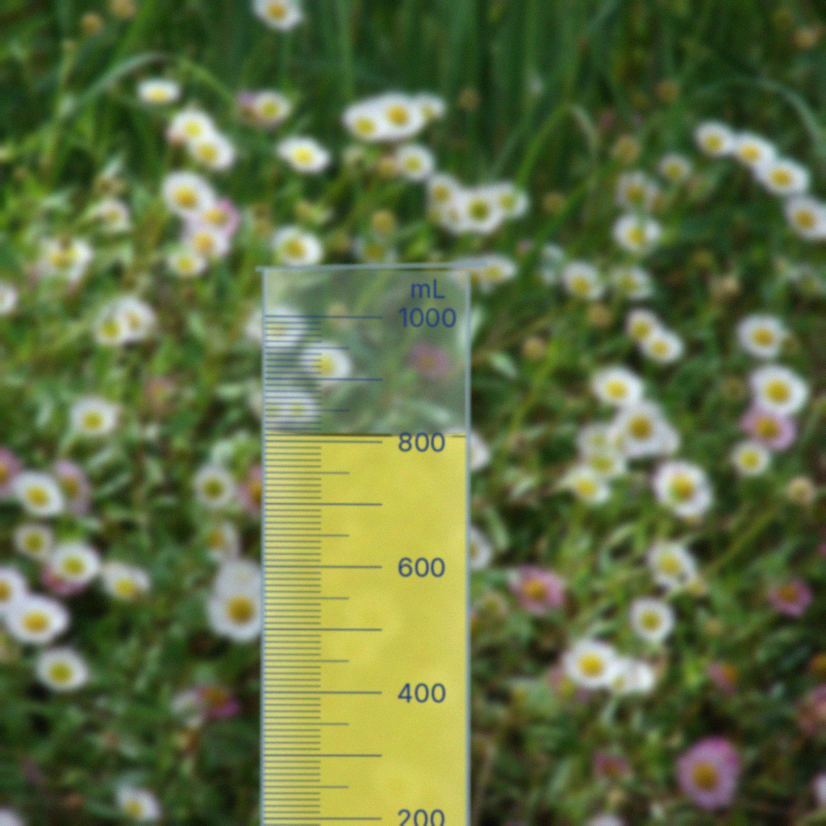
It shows {"value": 810, "unit": "mL"}
